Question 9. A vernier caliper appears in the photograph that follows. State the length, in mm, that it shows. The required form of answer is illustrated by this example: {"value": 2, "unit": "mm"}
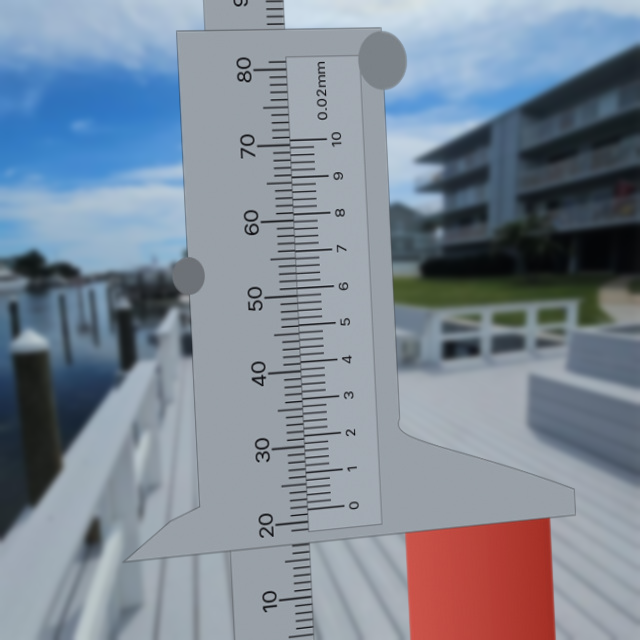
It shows {"value": 21.6, "unit": "mm"}
